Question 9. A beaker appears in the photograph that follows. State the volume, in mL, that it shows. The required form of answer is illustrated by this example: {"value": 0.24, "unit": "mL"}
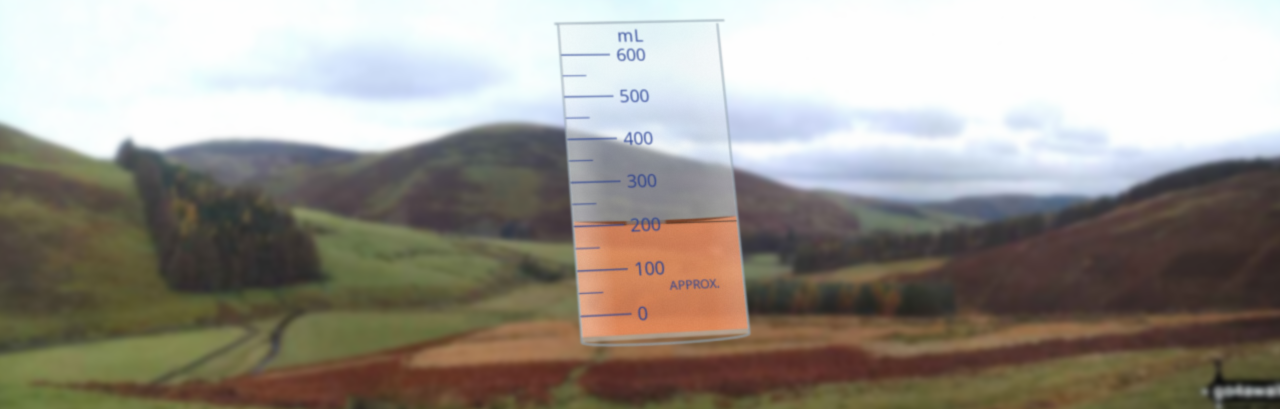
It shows {"value": 200, "unit": "mL"}
